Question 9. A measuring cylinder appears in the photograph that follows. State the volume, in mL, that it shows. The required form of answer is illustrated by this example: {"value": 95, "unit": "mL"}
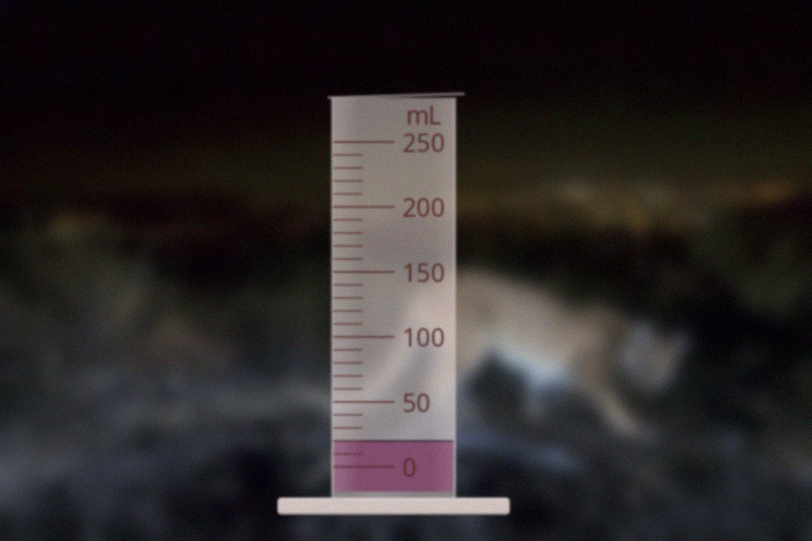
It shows {"value": 20, "unit": "mL"}
